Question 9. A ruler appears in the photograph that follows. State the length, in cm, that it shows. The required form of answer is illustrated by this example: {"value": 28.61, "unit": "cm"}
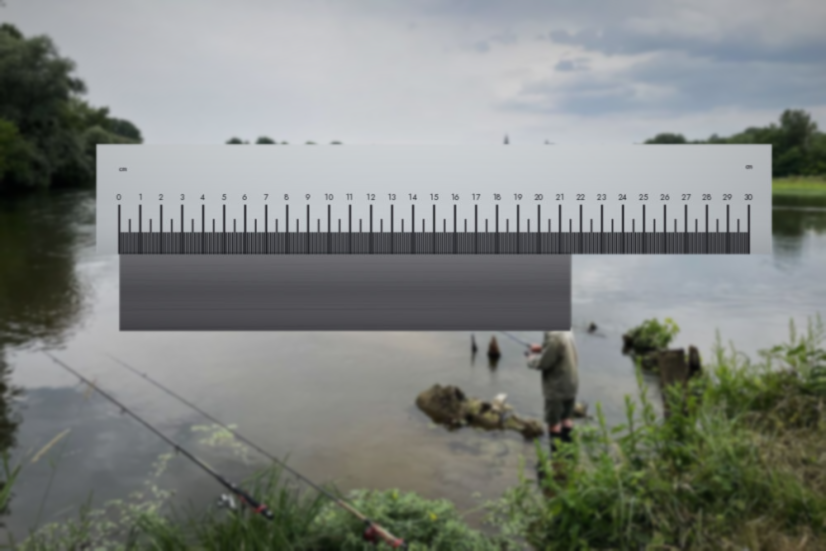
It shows {"value": 21.5, "unit": "cm"}
